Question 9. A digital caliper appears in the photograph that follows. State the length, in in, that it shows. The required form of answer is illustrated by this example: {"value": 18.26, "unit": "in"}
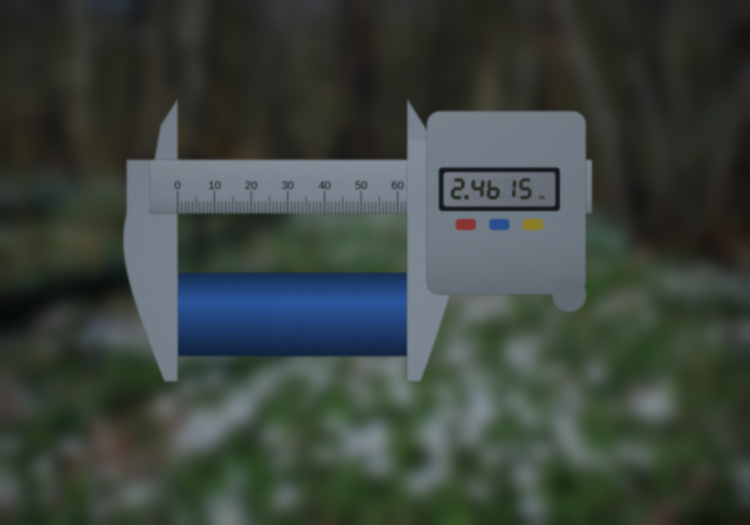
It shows {"value": 2.4615, "unit": "in"}
